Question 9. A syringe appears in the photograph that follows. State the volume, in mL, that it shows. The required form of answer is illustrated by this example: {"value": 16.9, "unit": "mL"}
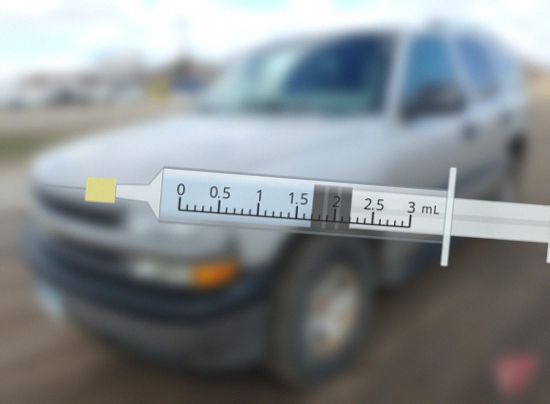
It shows {"value": 1.7, "unit": "mL"}
